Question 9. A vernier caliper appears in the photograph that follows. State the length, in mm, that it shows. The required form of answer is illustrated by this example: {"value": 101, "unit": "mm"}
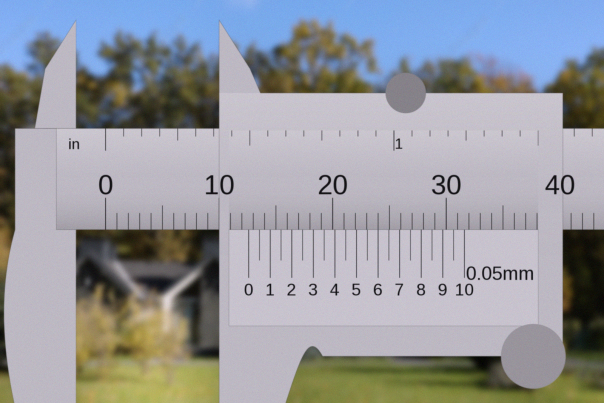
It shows {"value": 12.6, "unit": "mm"}
